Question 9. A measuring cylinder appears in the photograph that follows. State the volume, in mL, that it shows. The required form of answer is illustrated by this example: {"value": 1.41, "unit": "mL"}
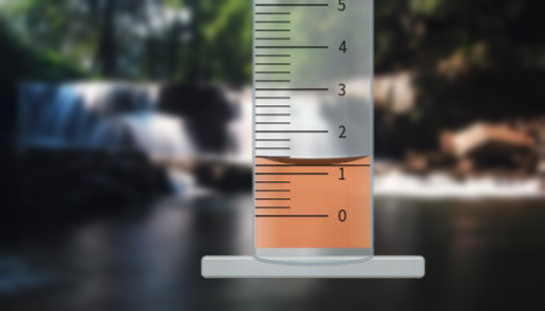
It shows {"value": 1.2, "unit": "mL"}
